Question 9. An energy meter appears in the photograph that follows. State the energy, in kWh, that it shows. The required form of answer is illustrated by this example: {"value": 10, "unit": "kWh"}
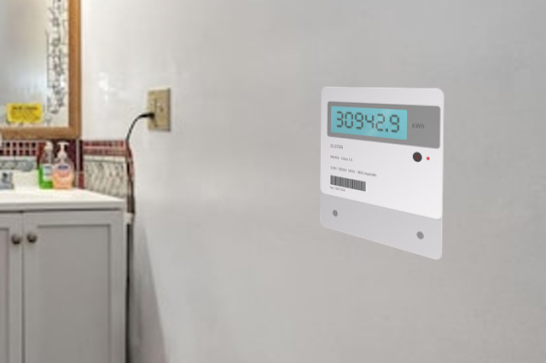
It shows {"value": 30942.9, "unit": "kWh"}
